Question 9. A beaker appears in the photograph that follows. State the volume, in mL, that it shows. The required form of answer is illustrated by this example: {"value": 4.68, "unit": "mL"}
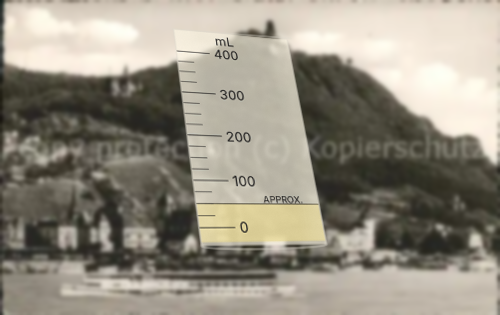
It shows {"value": 50, "unit": "mL"}
